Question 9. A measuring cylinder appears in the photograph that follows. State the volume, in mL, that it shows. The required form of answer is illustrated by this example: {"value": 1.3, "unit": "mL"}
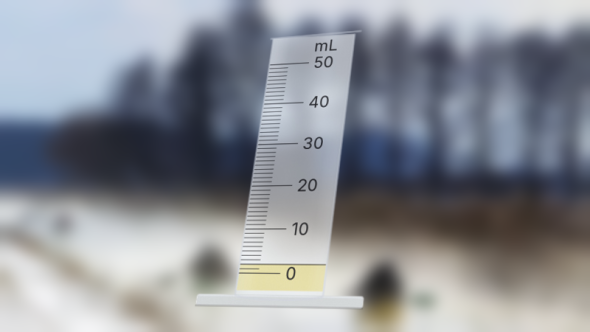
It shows {"value": 2, "unit": "mL"}
